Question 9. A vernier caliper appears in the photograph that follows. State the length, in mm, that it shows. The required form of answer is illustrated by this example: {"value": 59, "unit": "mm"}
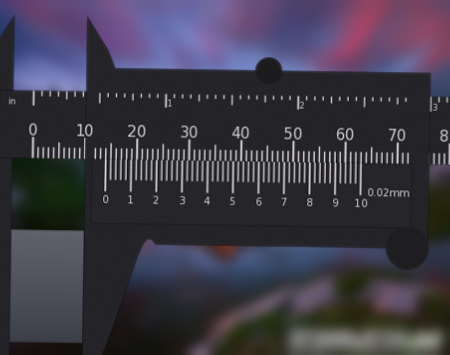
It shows {"value": 14.0, "unit": "mm"}
